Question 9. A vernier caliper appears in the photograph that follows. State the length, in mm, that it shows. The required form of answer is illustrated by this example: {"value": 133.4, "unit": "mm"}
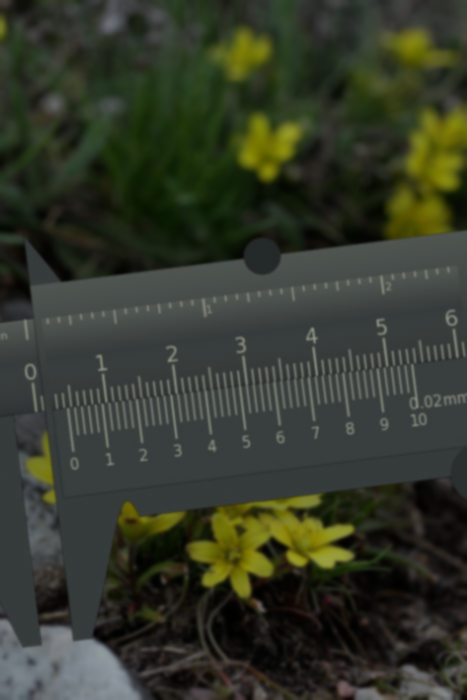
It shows {"value": 4.5, "unit": "mm"}
